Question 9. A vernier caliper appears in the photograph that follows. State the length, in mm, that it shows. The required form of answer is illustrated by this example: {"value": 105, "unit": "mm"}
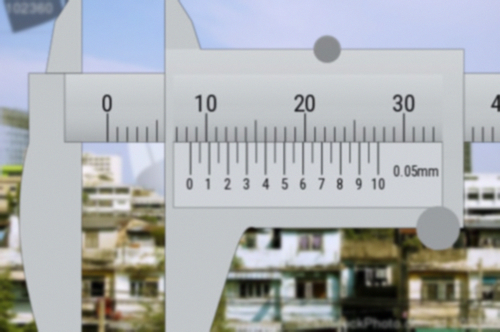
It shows {"value": 8.4, "unit": "mm"}
